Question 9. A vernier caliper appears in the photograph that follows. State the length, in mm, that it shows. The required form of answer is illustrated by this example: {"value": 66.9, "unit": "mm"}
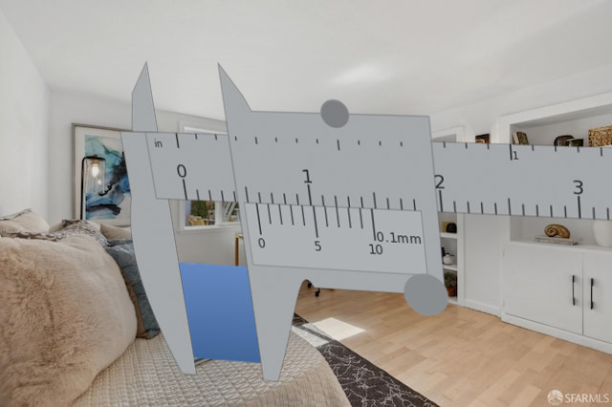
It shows {"value": 5.7, "unit": "mm"}
